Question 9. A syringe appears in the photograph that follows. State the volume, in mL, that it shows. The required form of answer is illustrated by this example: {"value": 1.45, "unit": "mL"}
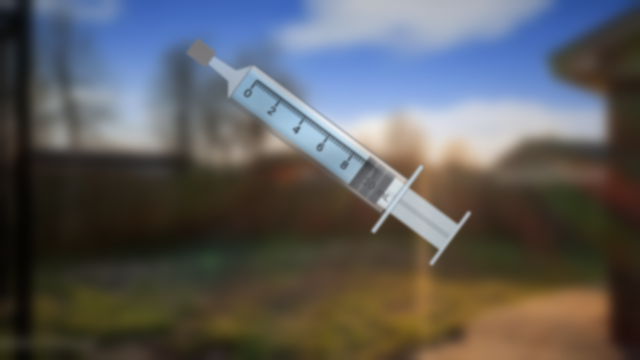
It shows {"value": 9, "unit": "mL"}
